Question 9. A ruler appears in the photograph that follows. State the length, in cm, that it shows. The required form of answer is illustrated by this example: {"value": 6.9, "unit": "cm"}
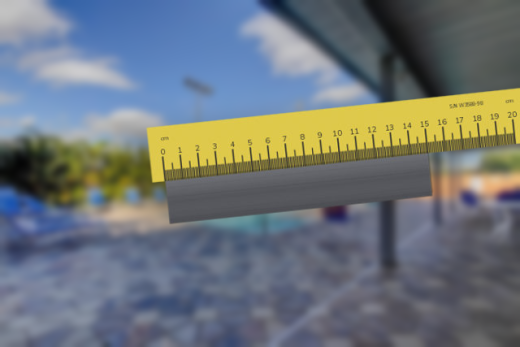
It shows {"value": 15, "unit": "cm"}
